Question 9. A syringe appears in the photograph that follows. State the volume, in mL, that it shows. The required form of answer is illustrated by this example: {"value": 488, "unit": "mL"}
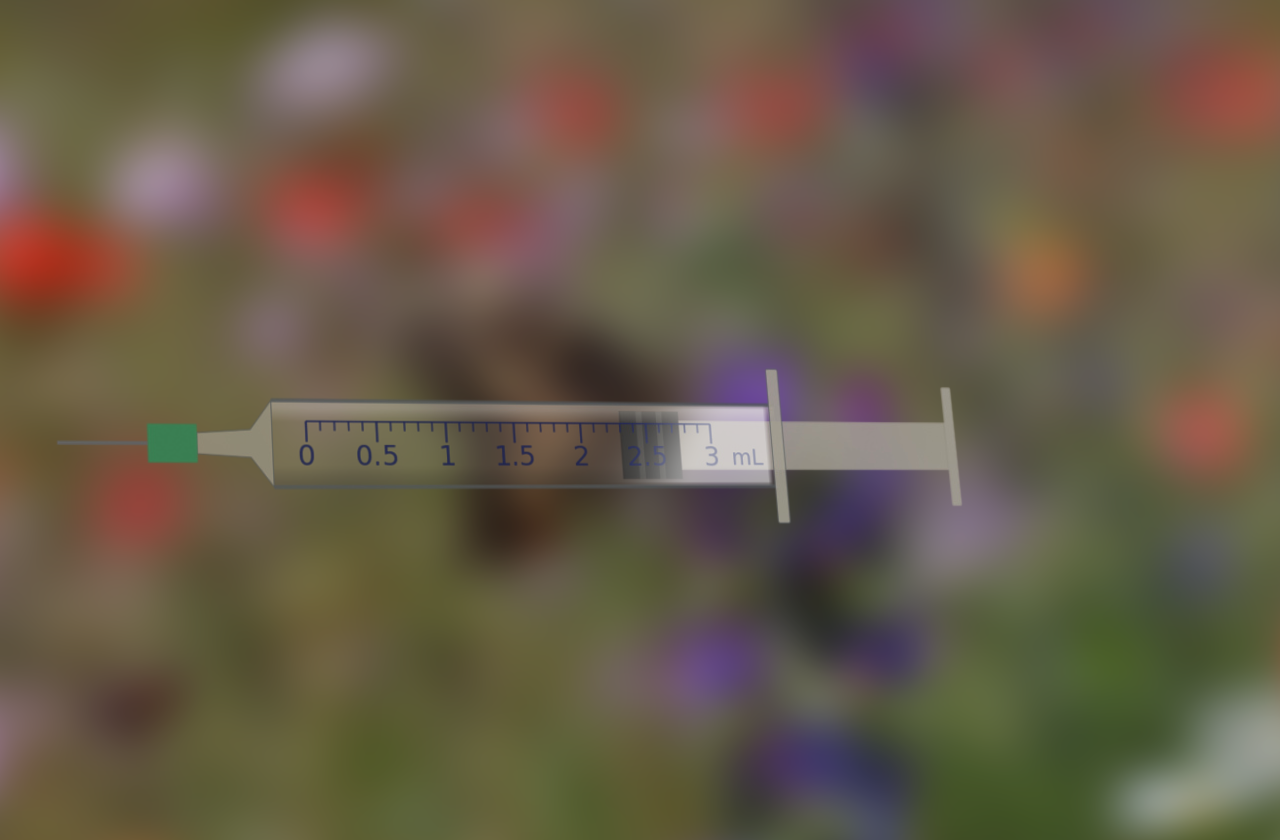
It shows {"value": 2.3, "unit": "mL"}
